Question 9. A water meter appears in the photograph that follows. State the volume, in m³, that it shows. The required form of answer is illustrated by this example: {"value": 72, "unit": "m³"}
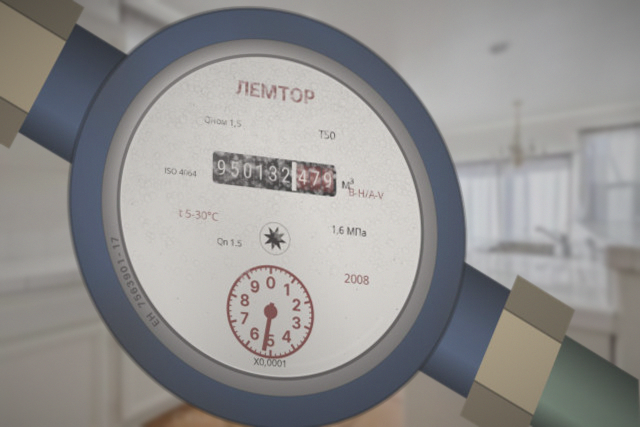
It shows {"value": 950132.4795, "unit": "m³"}
